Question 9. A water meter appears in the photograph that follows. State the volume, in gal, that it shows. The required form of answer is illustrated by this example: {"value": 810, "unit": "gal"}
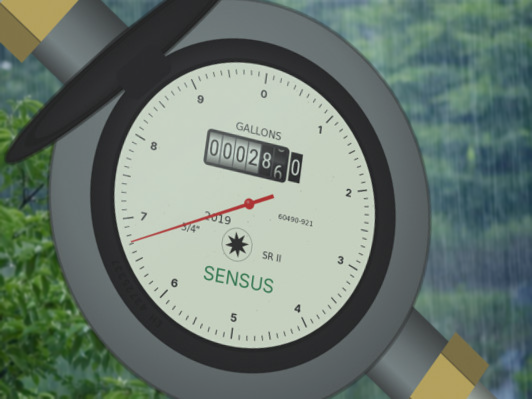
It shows {"value": 2856.7, "unit": "gal"}
